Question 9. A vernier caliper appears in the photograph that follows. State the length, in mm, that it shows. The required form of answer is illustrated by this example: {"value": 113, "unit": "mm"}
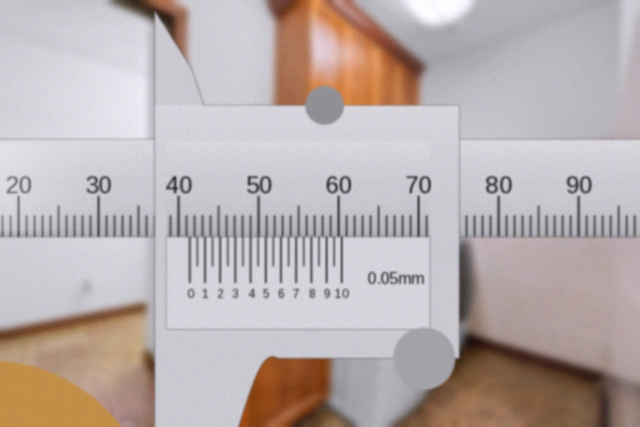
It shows {"value": 41.4, "unit": "mm"}
